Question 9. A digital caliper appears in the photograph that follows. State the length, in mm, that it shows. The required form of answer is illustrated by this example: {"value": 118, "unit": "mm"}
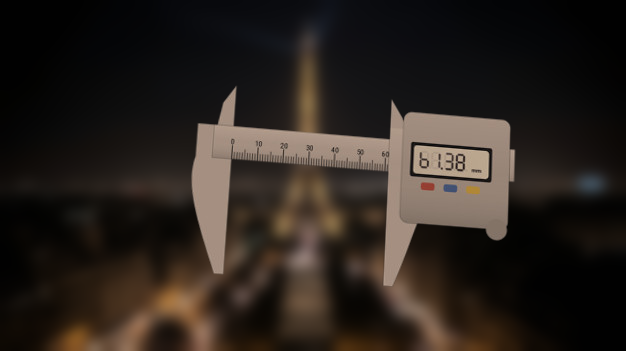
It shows {"value": 61.38, "unit": "mm"}
